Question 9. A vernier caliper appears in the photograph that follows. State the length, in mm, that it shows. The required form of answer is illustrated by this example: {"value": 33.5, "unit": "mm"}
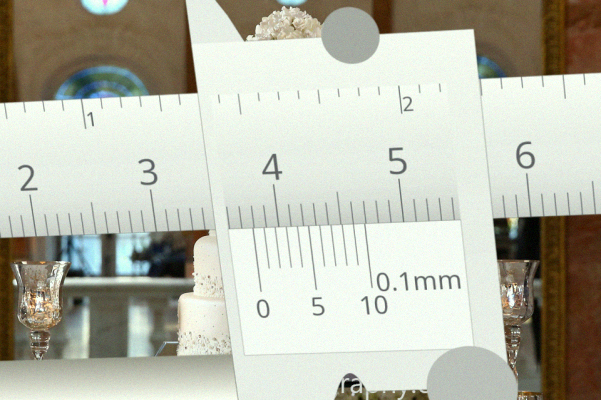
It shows {"value": 37.9, "unit": "mm"}
